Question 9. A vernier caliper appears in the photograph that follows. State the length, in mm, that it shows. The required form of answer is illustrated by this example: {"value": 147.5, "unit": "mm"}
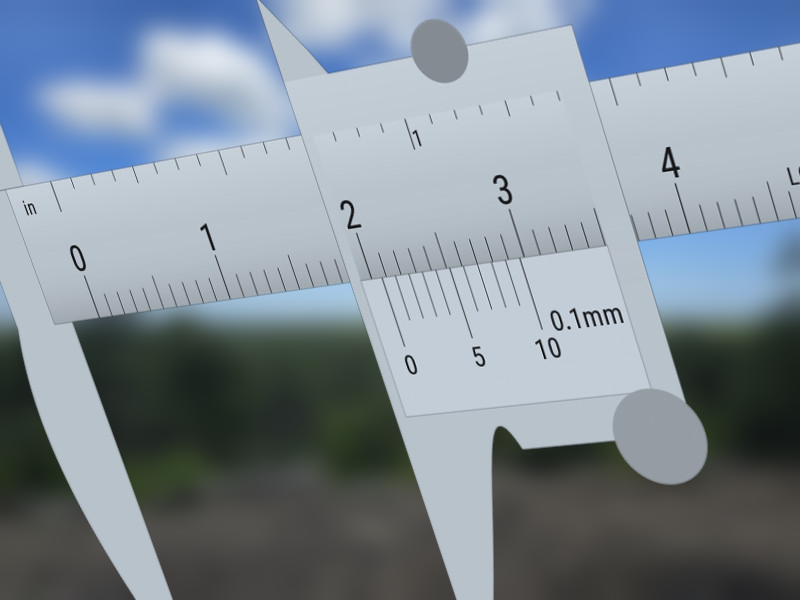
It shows {"value": 20.7, "unit": "mm"}
